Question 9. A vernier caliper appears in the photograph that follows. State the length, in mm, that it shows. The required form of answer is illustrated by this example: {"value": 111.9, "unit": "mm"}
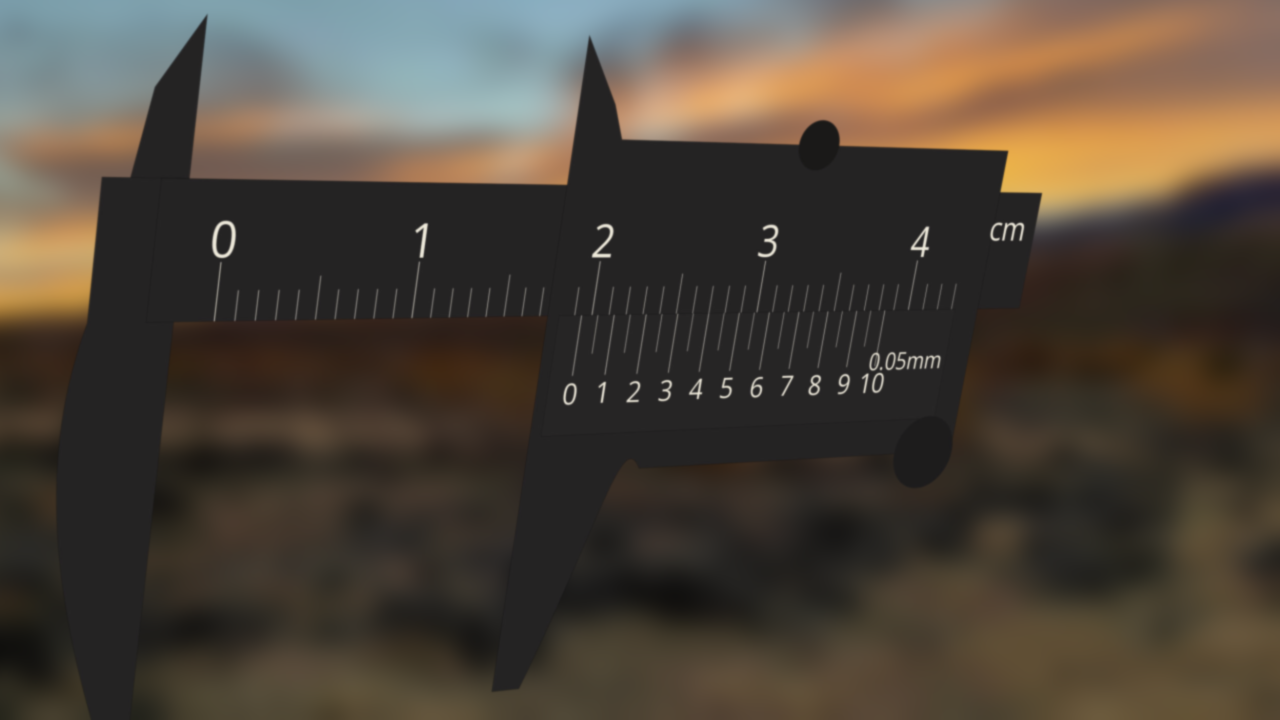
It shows {"value": 19.4, "unit": "mm"}
